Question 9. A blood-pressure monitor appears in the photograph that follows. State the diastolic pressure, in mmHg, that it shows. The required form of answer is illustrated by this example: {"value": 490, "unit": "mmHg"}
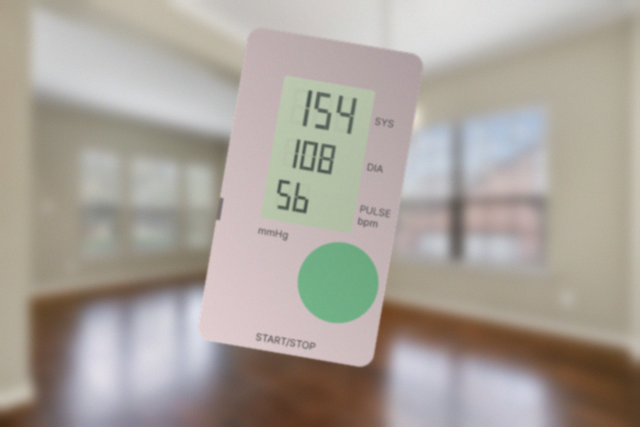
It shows {"value": 108, "unit": "mmHg"}
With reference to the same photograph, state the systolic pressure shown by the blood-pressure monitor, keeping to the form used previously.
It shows {"value": 154, "unit": "mmHg"}
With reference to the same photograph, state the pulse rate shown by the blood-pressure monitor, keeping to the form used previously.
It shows {"value": 56, "unit": "bpm"}
